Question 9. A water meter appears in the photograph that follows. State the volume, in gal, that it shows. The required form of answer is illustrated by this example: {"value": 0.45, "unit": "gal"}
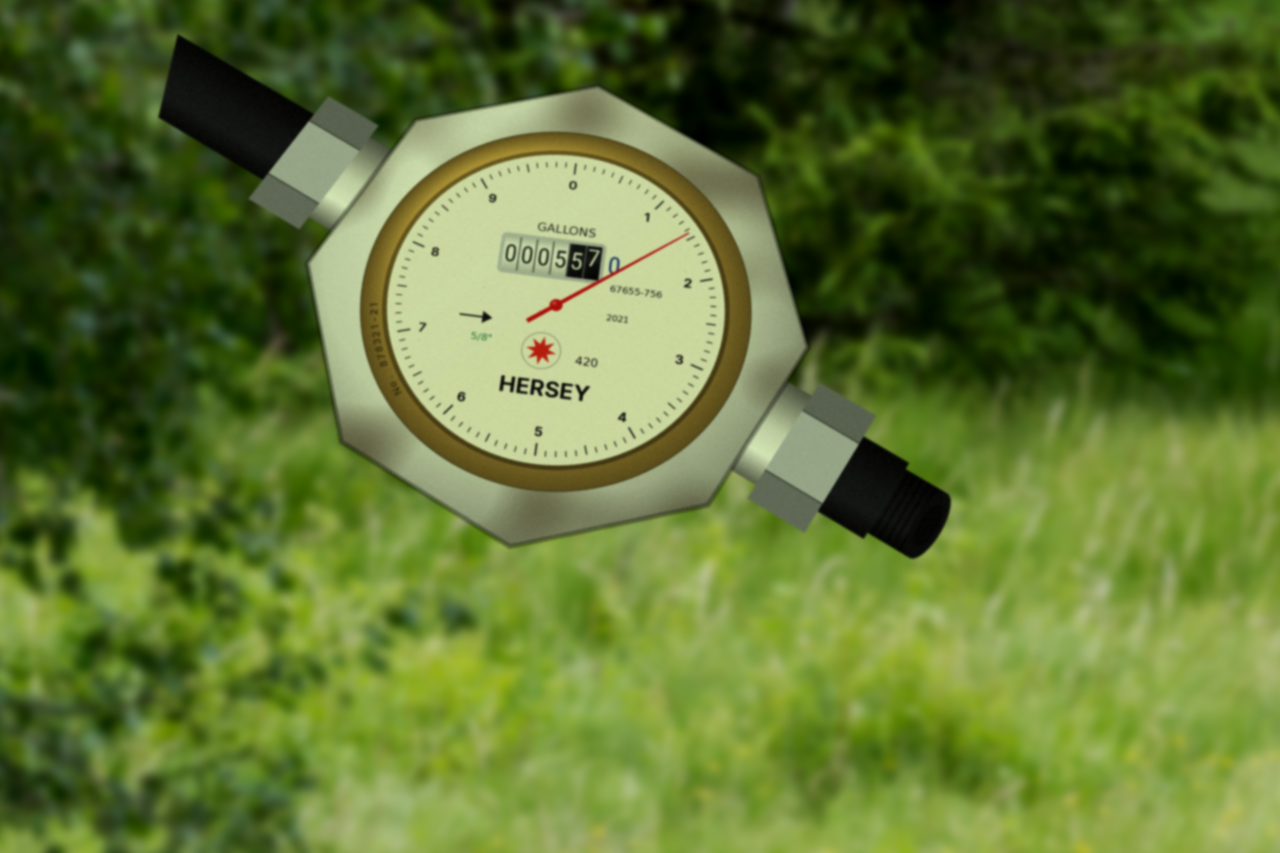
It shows {"value": 5571.4, "unit": "gal"}
